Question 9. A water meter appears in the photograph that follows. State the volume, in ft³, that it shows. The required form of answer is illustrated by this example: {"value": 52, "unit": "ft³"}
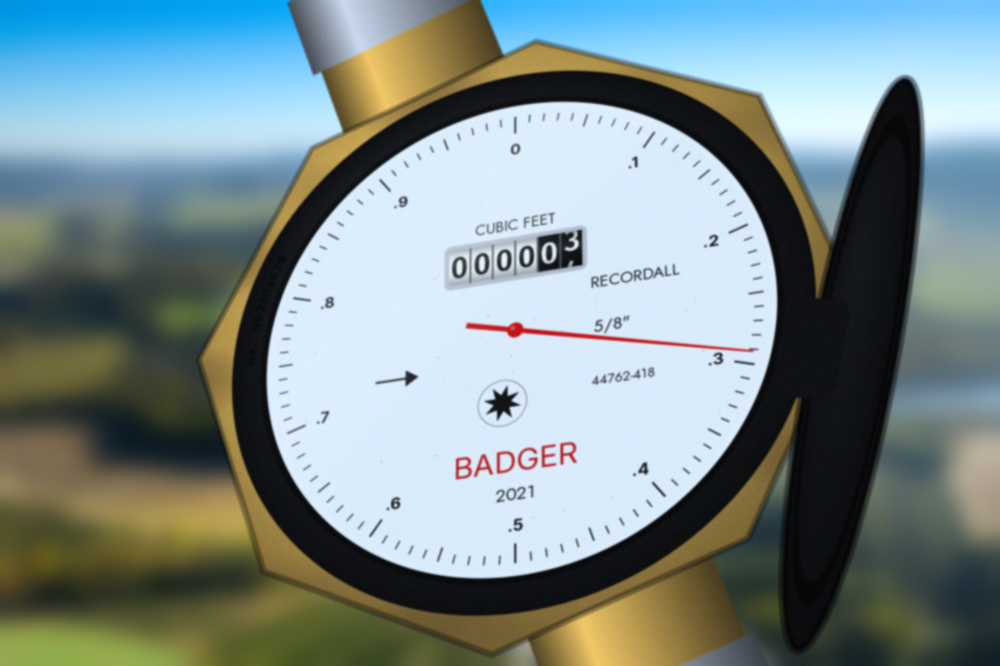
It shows {"value": 3.29, "unit": "ft³"}
